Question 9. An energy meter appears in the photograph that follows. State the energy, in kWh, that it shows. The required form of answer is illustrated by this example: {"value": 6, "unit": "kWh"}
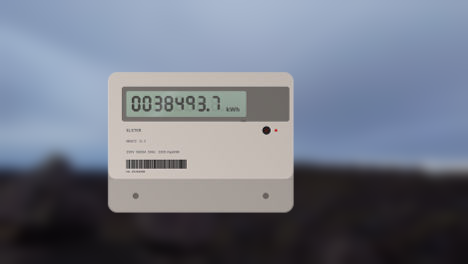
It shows {"value": 38493.7, "unit": "kWh"}
